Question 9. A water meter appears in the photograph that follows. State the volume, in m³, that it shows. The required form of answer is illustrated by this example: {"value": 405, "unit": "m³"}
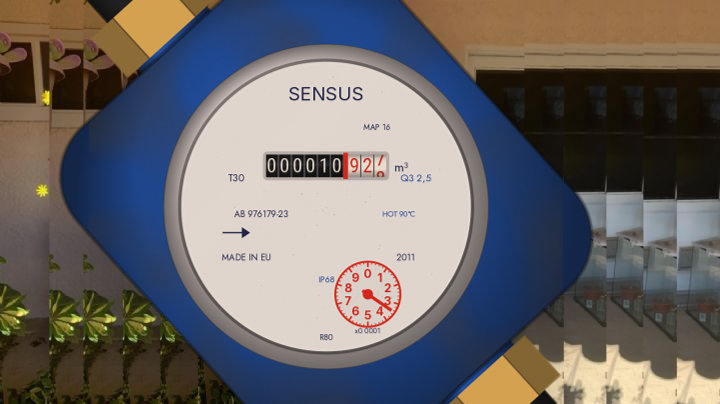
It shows {"value": 10.9273, "unit": "m³"}
